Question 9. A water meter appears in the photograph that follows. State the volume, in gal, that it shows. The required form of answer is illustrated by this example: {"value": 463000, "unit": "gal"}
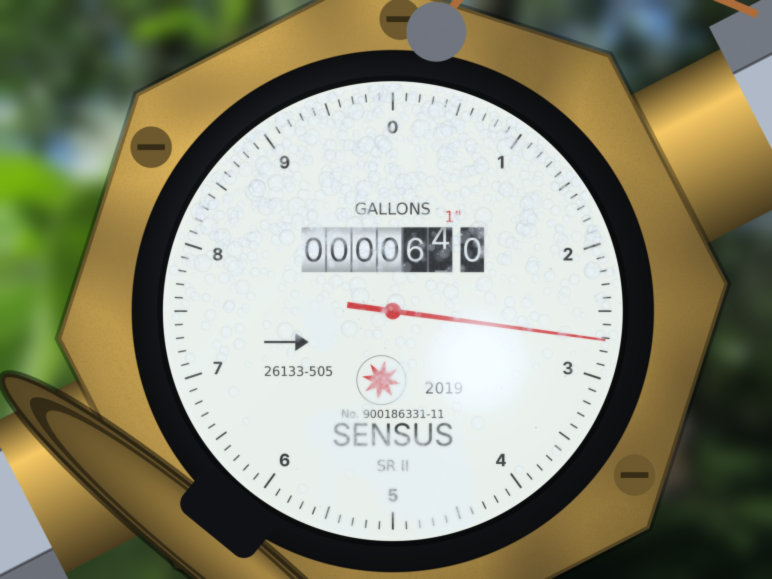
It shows {"value": 642.7, "unit": "gal"}
